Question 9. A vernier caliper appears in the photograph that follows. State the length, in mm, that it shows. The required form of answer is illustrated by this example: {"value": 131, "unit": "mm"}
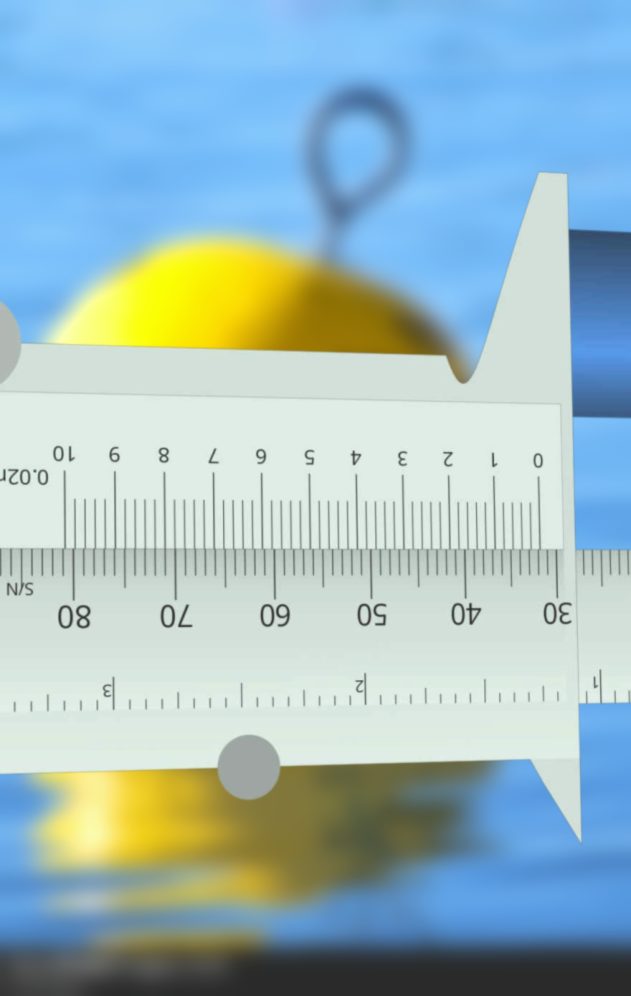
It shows {"value": 31.8, "unit": "mm"}
